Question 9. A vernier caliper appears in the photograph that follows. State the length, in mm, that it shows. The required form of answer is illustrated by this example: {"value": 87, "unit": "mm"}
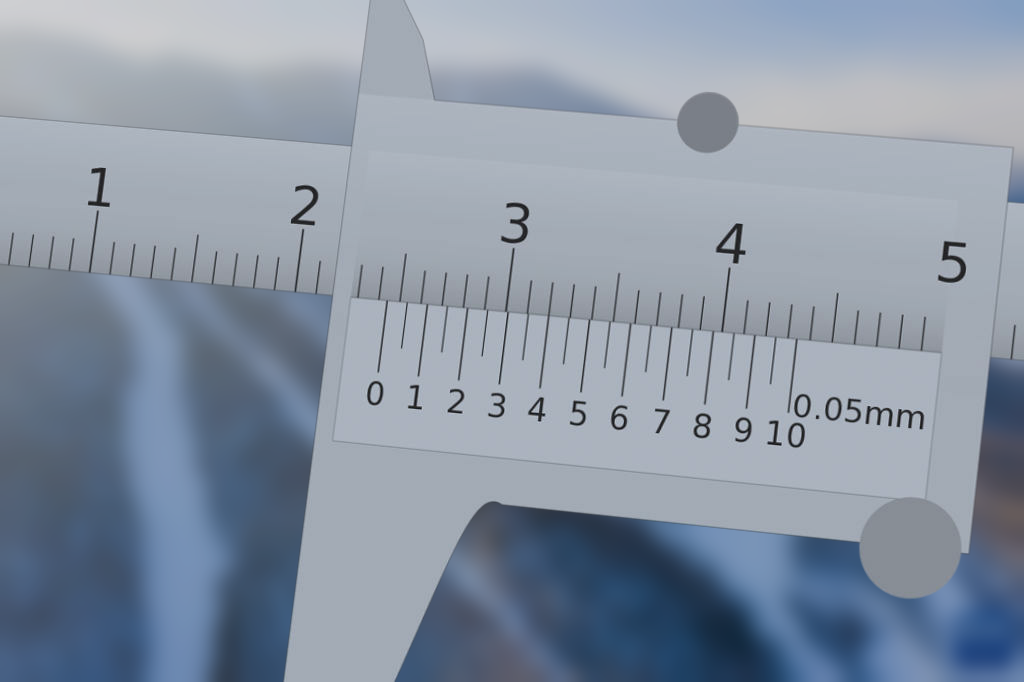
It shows {"value": 24.4, "unit": "mm"}
